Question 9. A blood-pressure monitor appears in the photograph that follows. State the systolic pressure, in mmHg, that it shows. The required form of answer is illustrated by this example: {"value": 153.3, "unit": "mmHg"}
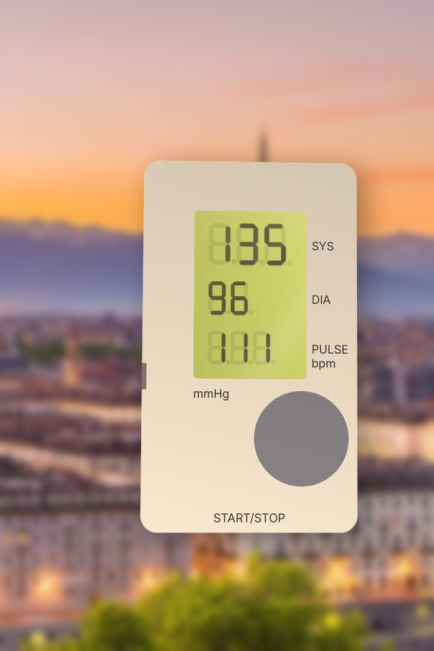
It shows {"value": 135, "unit": "mmHg"}
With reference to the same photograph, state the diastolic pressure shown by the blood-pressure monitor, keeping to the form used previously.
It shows {"value": 96, "unit": "mmHg"}
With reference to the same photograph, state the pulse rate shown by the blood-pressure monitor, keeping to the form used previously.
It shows {"value": 111, "unit": "bpm"}
